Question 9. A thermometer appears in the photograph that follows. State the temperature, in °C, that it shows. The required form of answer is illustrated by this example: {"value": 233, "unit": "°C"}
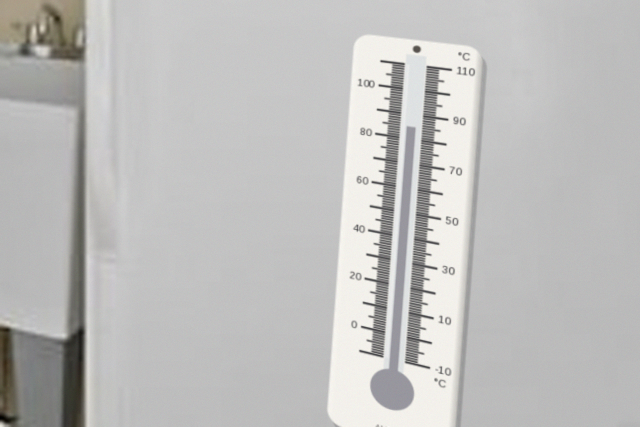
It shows {"value": 85, "unit": "°C"}
